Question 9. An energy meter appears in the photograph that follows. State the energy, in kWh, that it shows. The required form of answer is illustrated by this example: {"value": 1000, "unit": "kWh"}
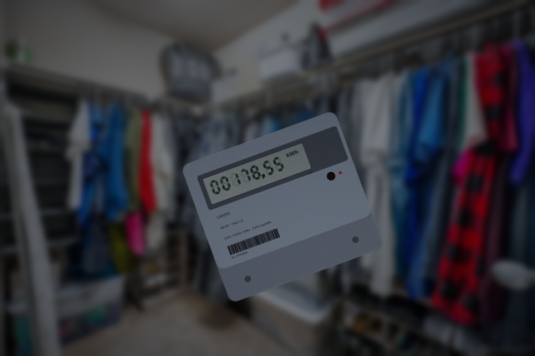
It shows {"value": 178.55, "unit": "kWh"}
